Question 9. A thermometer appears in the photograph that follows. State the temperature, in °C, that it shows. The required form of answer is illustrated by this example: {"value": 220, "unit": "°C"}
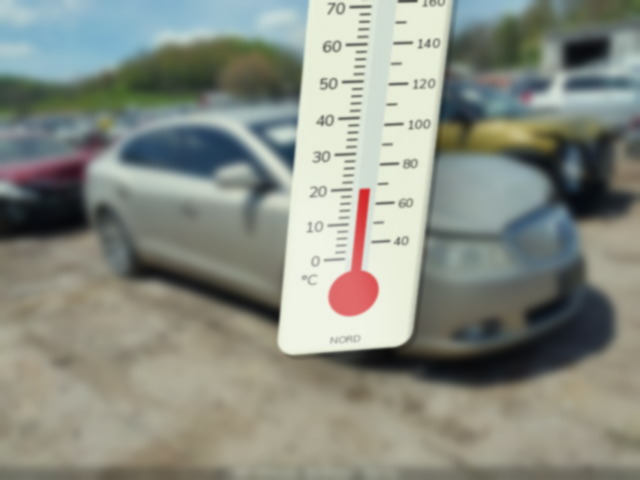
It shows {"value": 20, "unit": "°C"}
